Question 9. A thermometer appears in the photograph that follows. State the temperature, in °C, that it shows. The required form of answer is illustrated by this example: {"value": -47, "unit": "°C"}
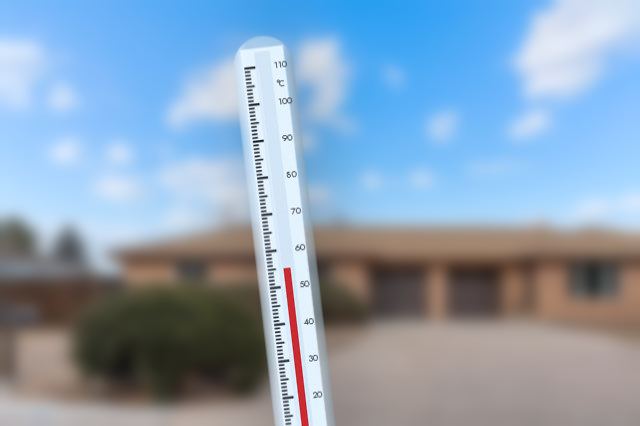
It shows {"value": 55, "unit": "°C"}
